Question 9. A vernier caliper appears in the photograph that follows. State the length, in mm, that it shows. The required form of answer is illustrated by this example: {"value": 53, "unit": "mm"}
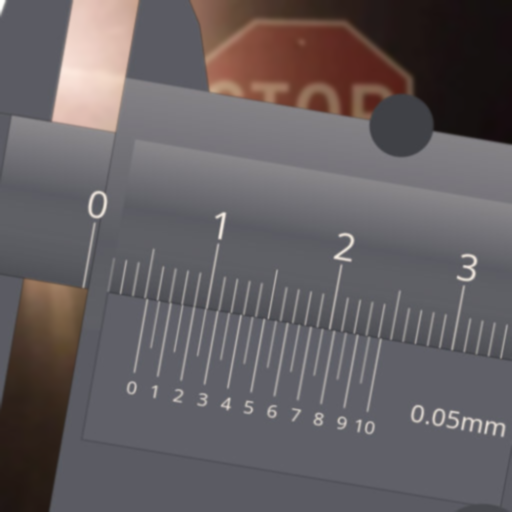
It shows {"value": 5.2, "unit": "mm"}
